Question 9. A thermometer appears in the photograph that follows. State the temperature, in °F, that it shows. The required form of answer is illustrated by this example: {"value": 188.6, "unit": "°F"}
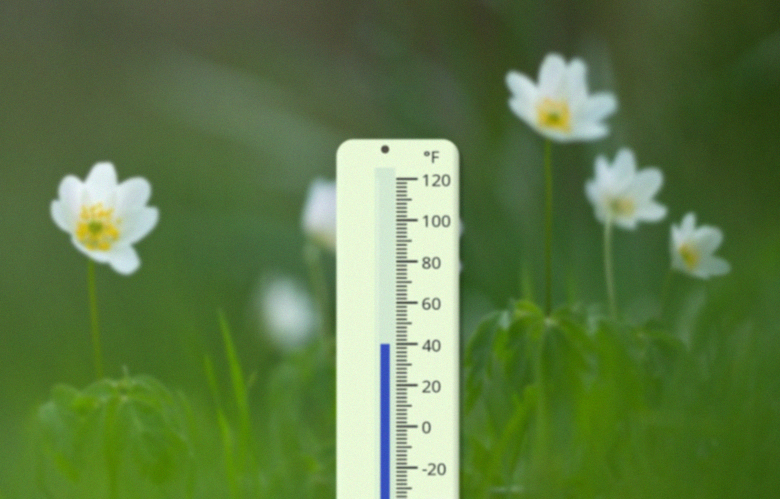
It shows {"value": 40, "unit": "°F"}
